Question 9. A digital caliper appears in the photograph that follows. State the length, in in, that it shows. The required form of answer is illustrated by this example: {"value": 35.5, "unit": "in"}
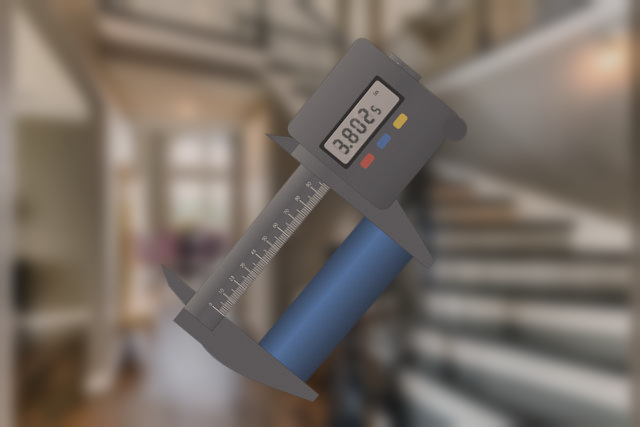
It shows {"value": 3.8025, "unit": "in"}
